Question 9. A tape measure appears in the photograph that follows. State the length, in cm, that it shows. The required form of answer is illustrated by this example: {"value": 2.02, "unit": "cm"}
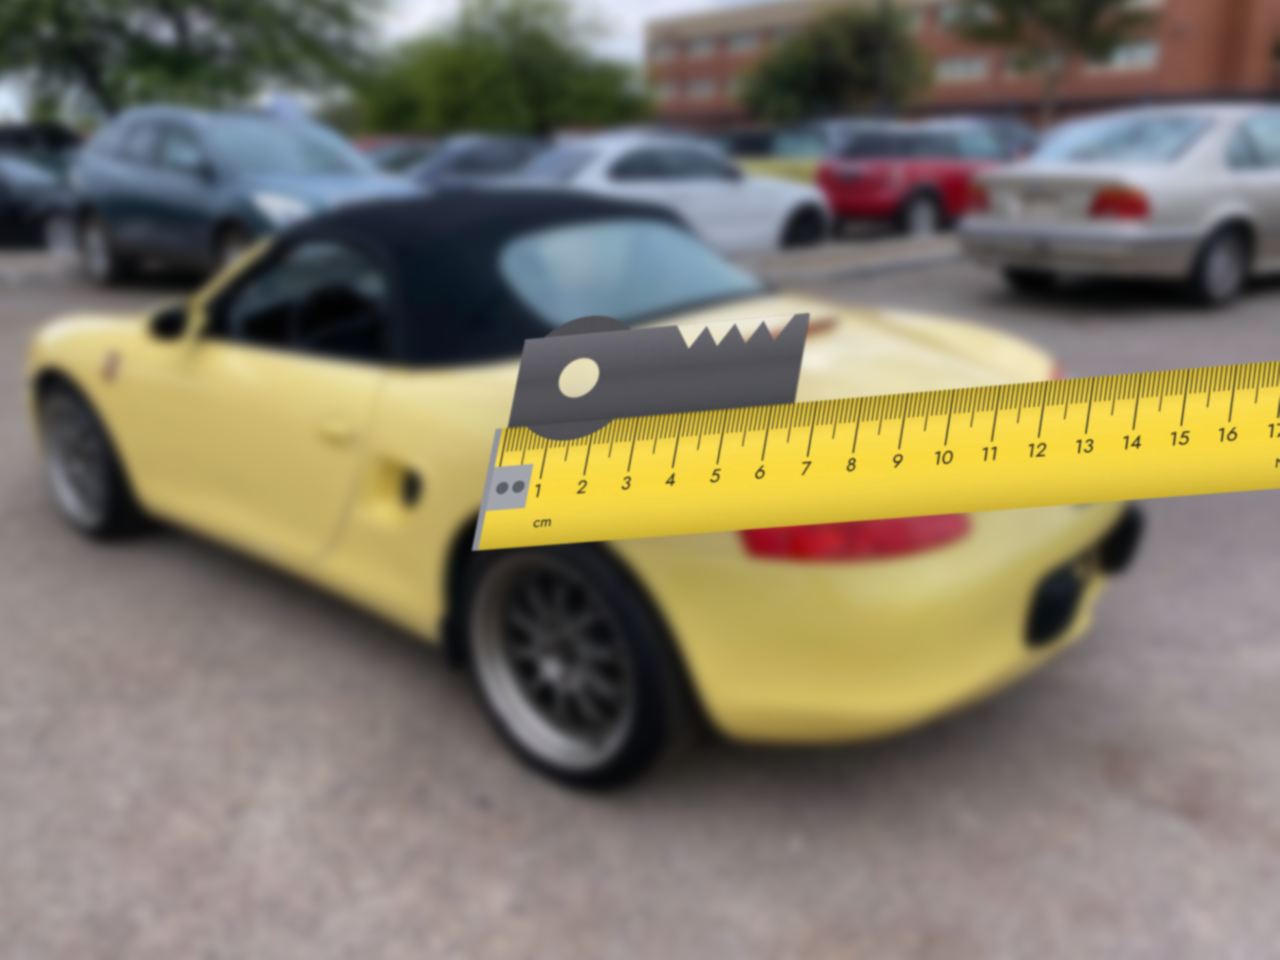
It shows {"value": 6.5, "unit": "cm"}
